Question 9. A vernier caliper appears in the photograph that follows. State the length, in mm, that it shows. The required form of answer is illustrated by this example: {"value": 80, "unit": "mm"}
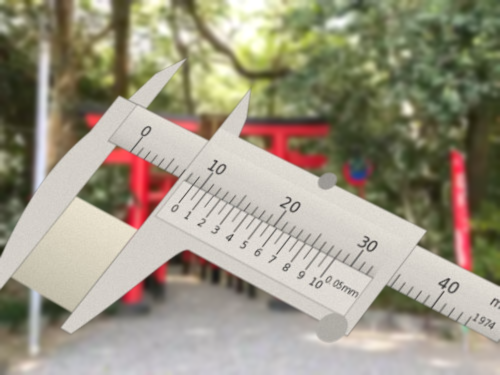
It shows {"value": 9.0, "unit": "mm"}
